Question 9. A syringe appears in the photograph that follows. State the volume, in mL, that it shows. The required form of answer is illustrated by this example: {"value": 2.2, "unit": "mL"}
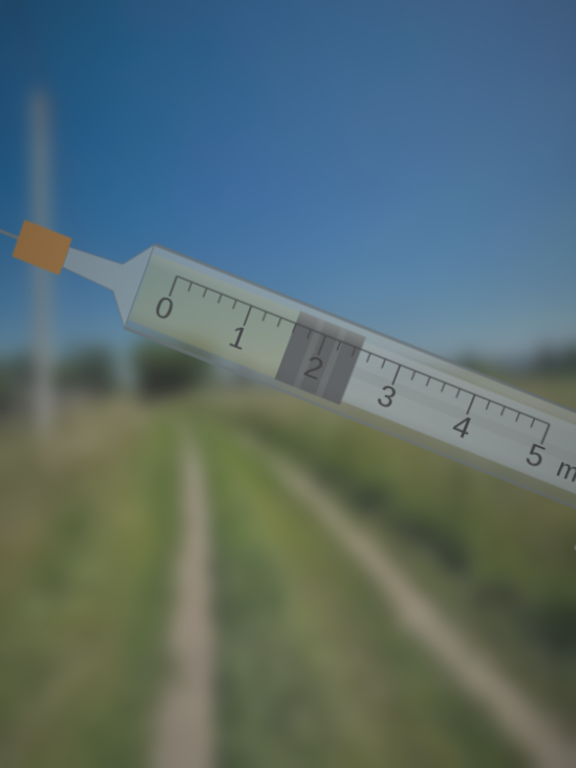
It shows {"value": 1.6, "unit": "mL"}
